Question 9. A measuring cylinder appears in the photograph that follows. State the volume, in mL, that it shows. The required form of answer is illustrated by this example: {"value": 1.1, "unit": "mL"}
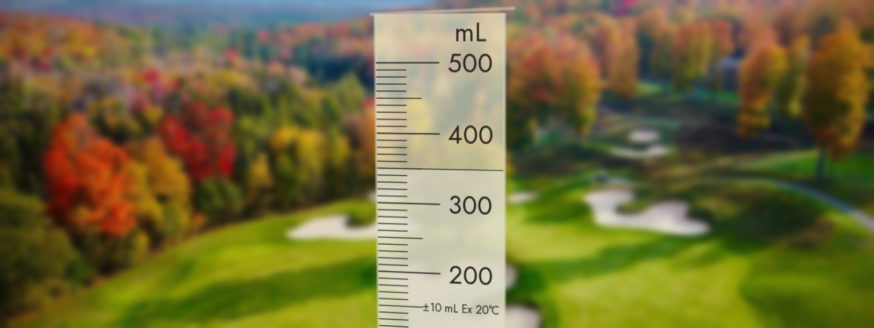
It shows {"value": 350, "unit": "mL"}
